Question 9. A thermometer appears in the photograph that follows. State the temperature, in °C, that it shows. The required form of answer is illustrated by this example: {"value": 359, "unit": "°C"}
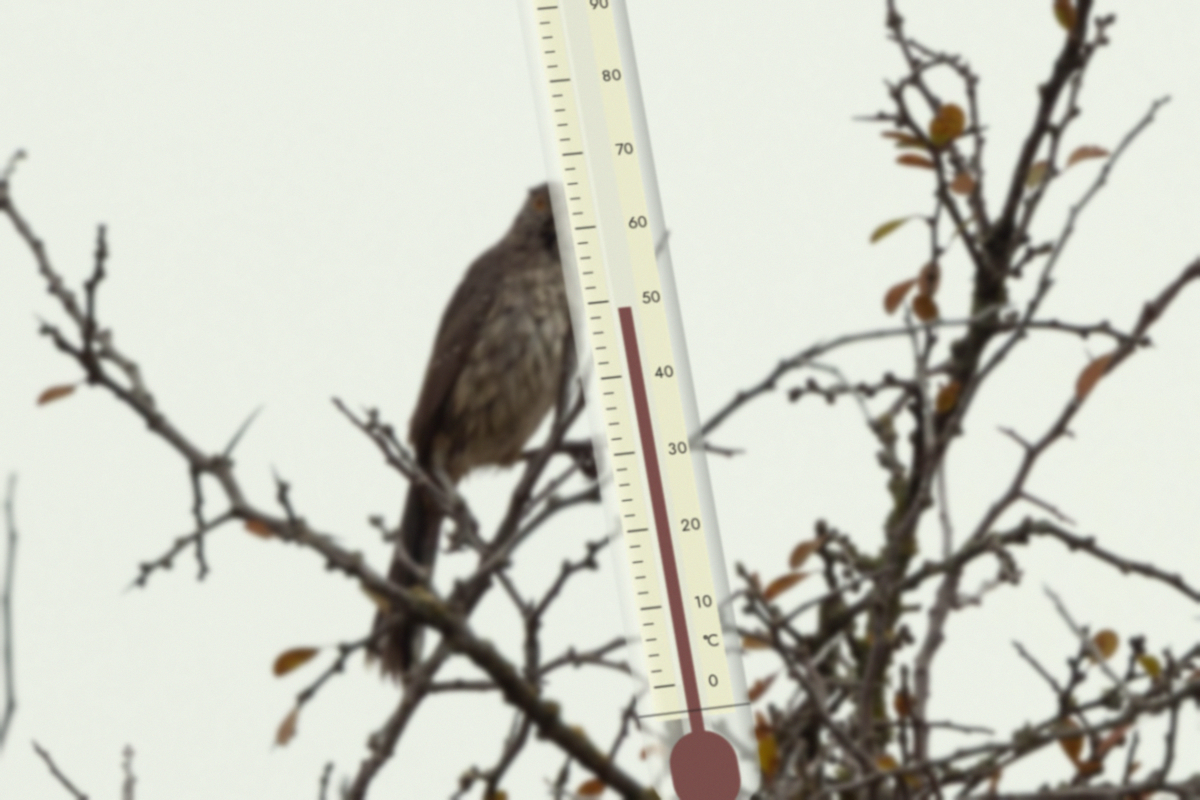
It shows {"value": 49, "unit": "°C"}
